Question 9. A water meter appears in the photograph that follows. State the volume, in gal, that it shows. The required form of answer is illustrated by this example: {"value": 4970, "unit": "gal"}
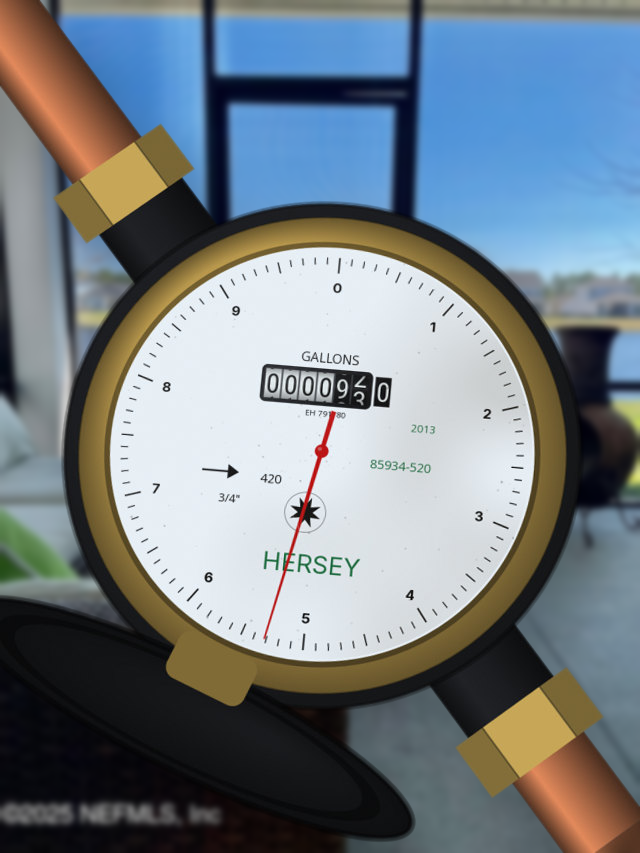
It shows {"value": 925.3, "unit": "gal"}
